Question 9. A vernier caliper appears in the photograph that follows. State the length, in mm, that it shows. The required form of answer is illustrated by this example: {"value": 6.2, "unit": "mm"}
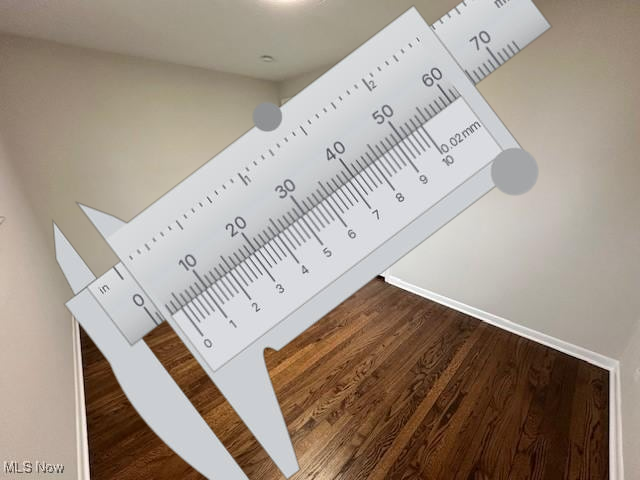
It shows {"value": 4.8, "unit": "mm"}
